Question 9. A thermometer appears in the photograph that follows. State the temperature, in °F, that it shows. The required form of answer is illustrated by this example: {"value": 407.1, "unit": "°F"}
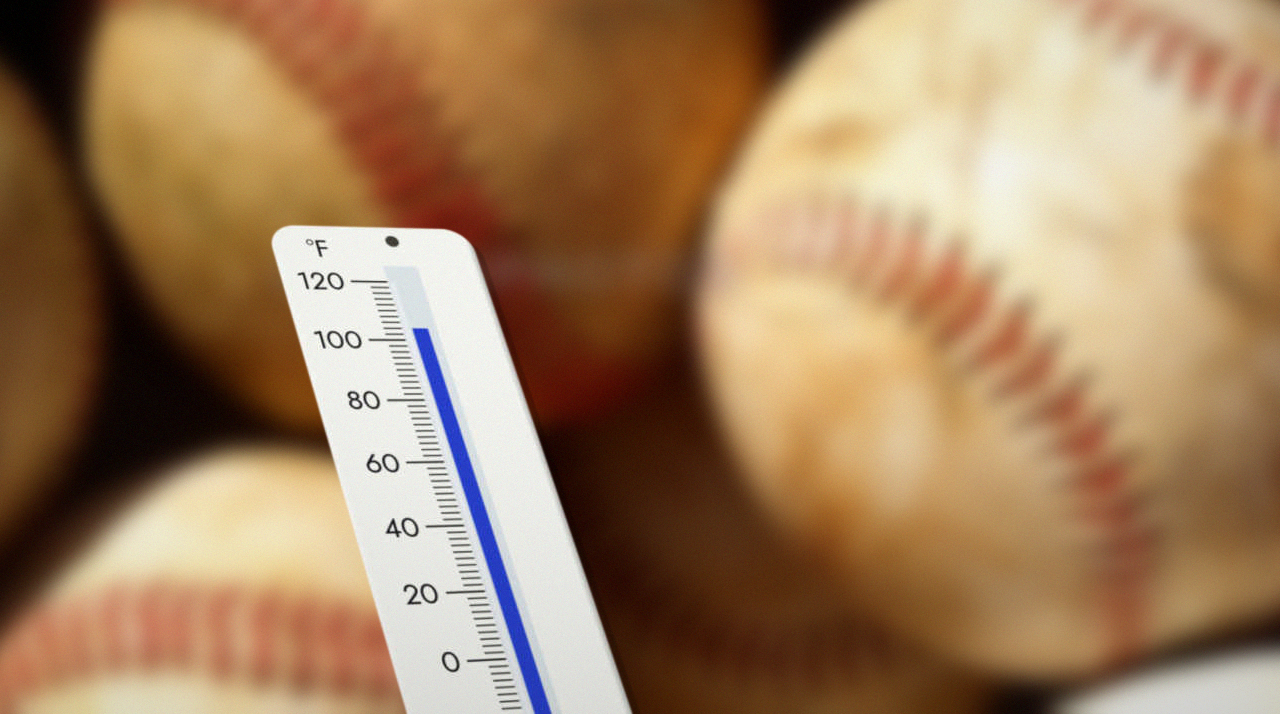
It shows {"value": 104, "unit": "°F"}
